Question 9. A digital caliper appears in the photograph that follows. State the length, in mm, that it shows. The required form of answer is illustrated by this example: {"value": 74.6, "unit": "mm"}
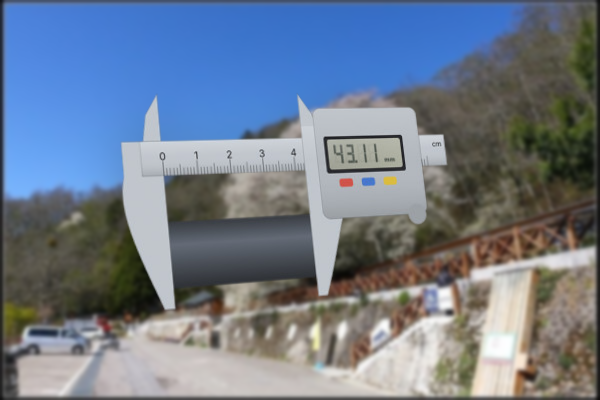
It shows {"value": 43.11, "unit": "mm"}
